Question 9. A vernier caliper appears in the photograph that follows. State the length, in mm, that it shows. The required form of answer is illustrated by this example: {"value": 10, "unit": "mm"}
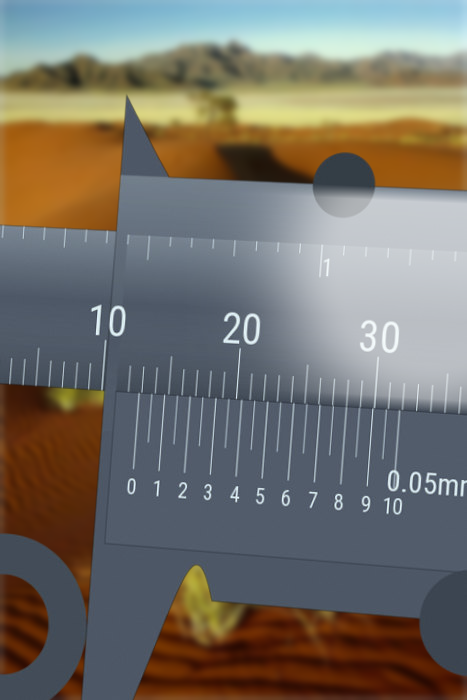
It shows {"value": 12.8, "unit": "mm"}
